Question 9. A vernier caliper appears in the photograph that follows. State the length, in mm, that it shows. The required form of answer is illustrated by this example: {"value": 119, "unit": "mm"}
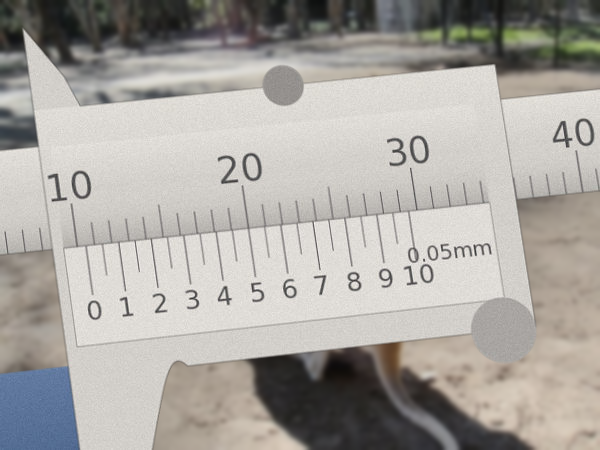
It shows {"value": 10.5, "unit": "mm"}
